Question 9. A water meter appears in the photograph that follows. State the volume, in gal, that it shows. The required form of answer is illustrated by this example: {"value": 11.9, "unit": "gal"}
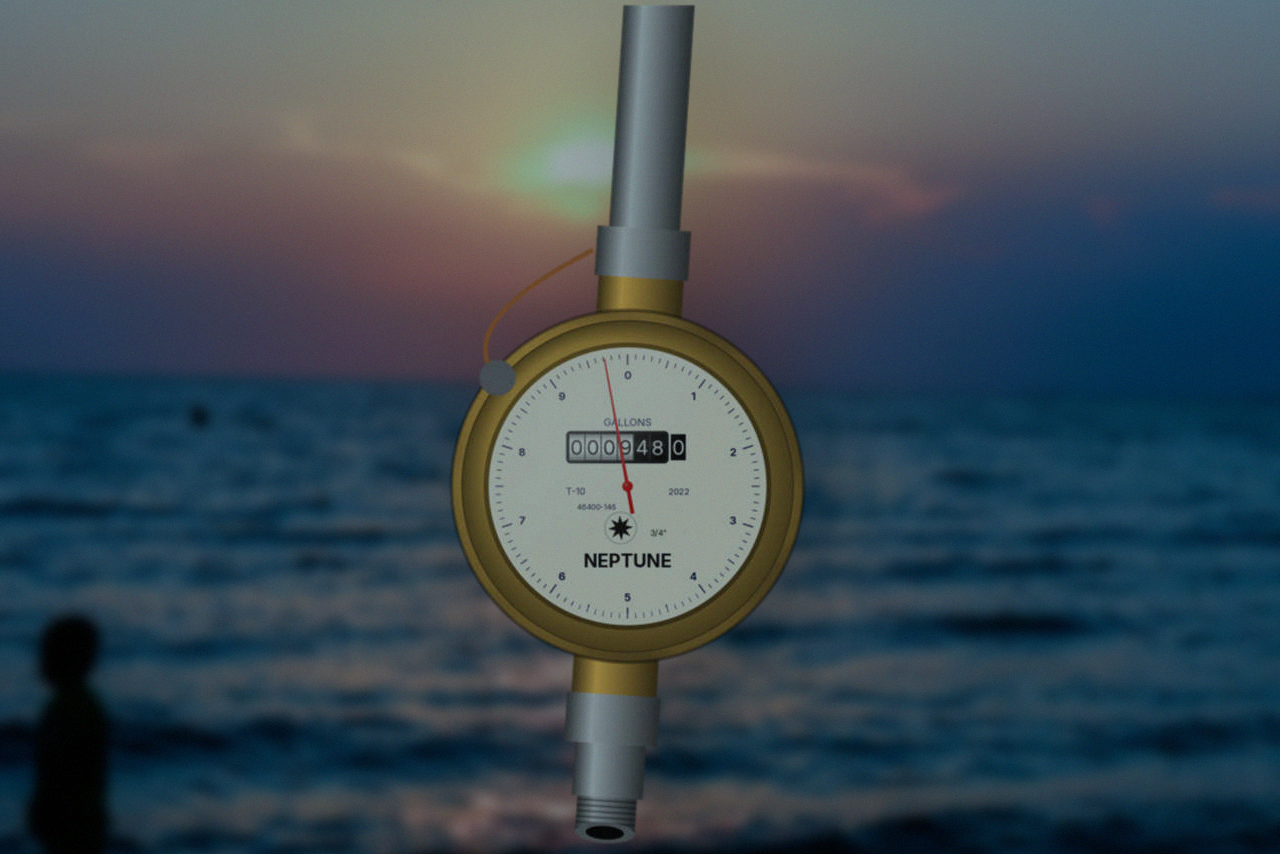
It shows {"value": 9479.7, "unit": "gal"}
